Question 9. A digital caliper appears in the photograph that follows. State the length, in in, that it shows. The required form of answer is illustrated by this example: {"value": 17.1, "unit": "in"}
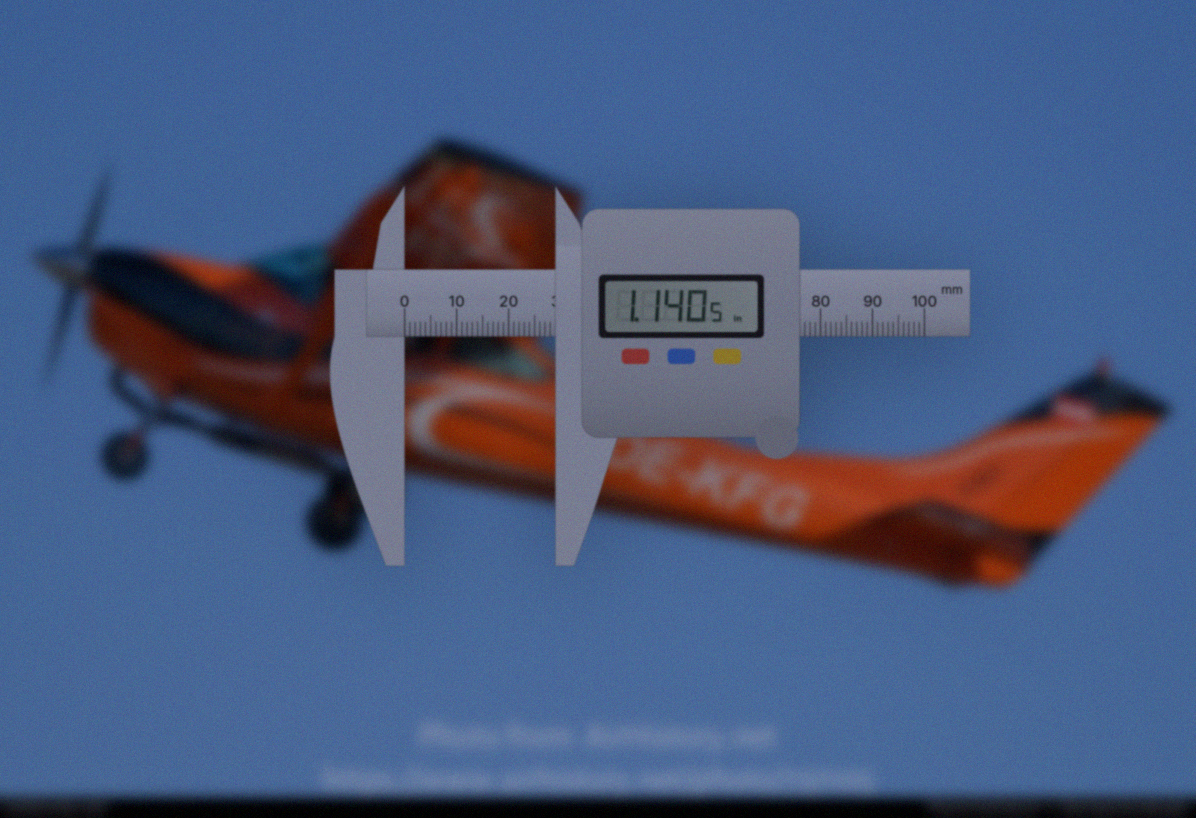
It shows {"value": 1.1405, "unit": "in"}
